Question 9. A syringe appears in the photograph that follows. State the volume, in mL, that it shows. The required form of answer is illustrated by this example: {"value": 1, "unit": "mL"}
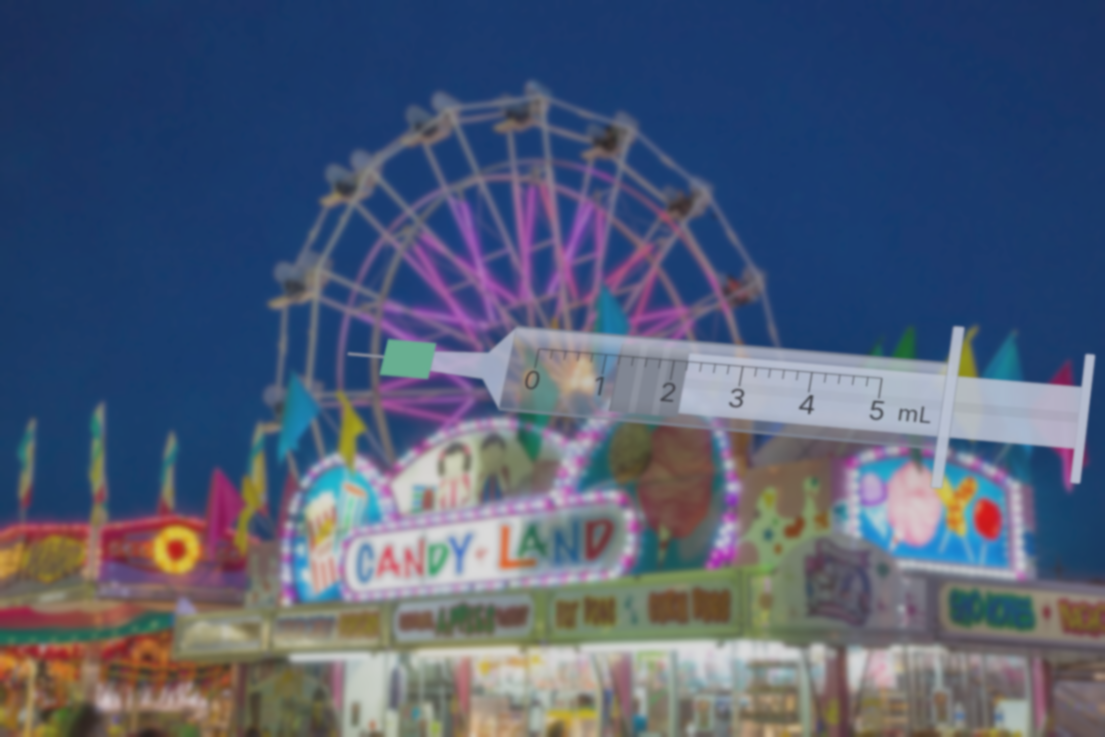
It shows {"value": 1.2, "unit": "mL"}
